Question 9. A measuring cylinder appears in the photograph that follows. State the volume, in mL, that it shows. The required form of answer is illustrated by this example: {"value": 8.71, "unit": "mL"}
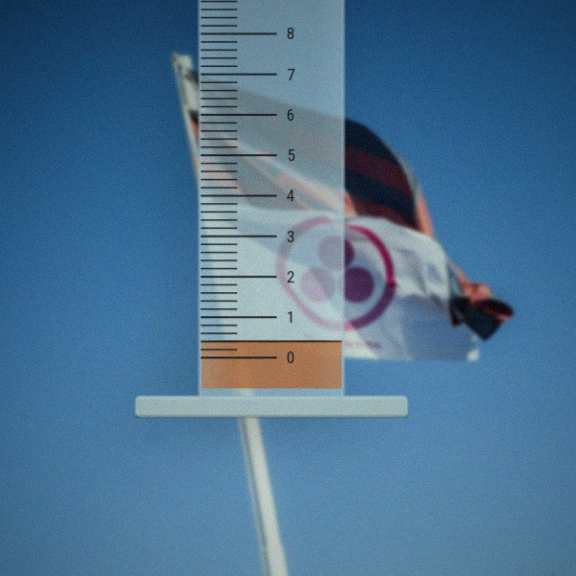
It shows {"value": 0.4, "unit": "mL"}
